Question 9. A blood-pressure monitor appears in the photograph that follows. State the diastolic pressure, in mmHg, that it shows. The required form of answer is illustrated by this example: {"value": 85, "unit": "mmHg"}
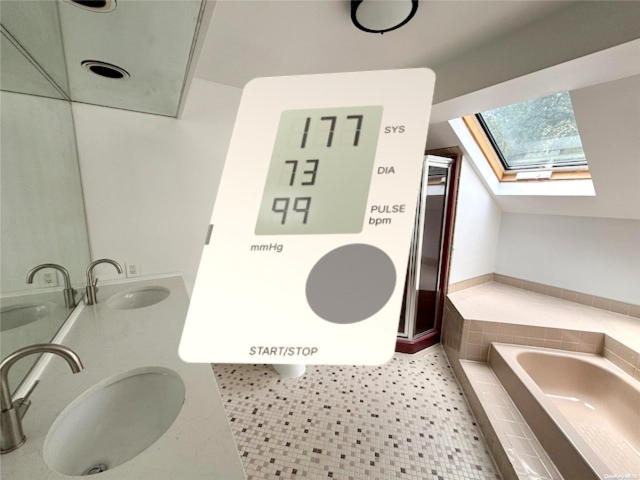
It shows {"value": 73, "unit": "mmHg"}
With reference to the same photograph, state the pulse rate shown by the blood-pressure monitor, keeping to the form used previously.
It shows {"value": 99, "unit": "bpm"}
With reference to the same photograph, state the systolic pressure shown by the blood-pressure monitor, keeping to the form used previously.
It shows {"value": 177, "unit": "mmHg"}
